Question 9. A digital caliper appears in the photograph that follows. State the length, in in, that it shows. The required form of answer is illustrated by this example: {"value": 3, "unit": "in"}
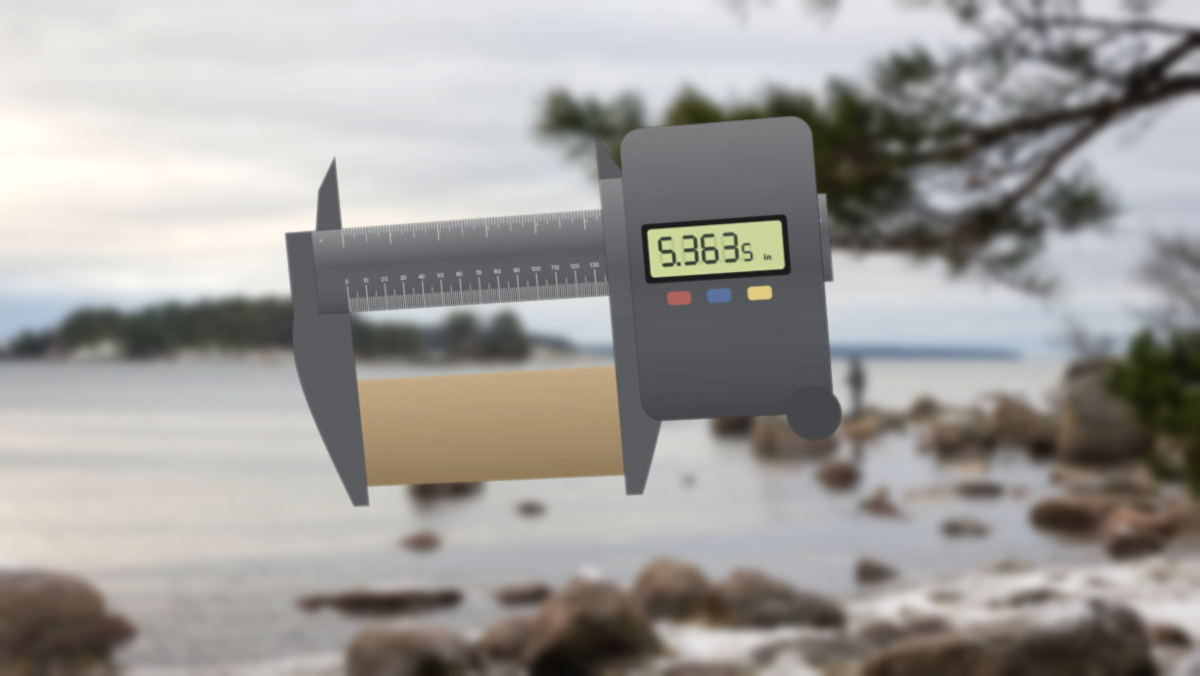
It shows {"value": 5.3635, "unit": "in"}
